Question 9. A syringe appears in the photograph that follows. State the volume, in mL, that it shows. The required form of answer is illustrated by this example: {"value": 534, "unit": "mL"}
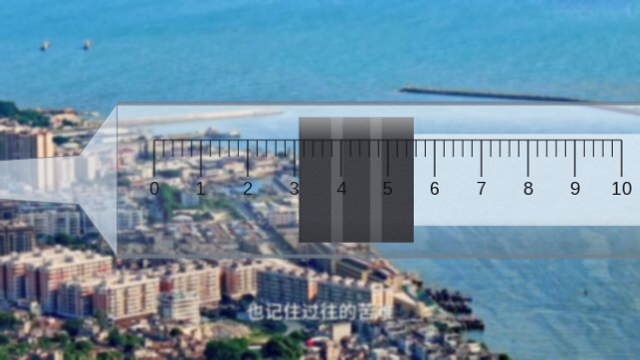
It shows {"value": 3.1, "unit": "mL"}
